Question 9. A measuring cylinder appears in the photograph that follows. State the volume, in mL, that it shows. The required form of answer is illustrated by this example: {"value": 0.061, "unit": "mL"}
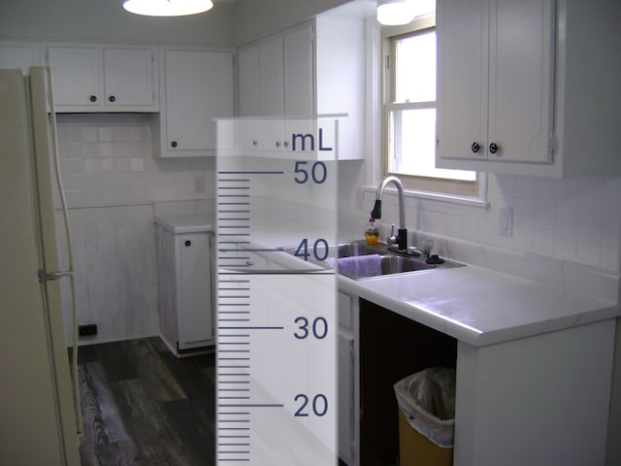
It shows {"value": 37, "unit": "mL"}
